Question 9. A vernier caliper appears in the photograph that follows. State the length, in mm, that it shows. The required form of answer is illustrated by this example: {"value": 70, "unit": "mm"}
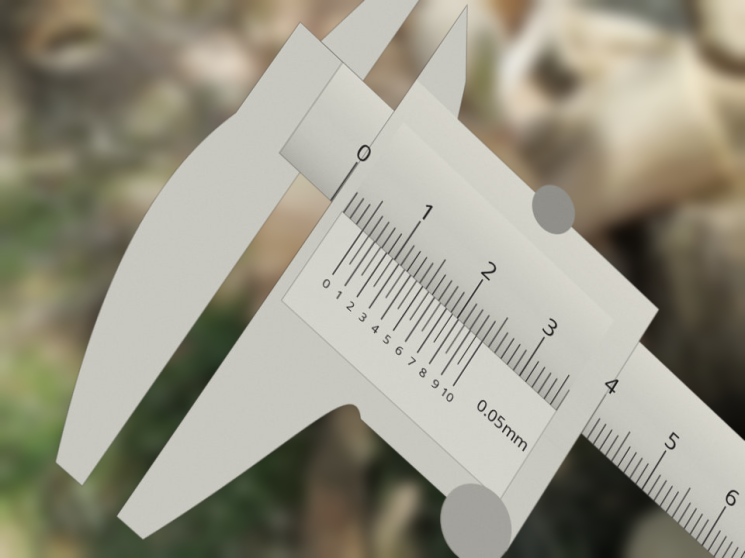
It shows {"value": 5.0, "unit": "mm"}
